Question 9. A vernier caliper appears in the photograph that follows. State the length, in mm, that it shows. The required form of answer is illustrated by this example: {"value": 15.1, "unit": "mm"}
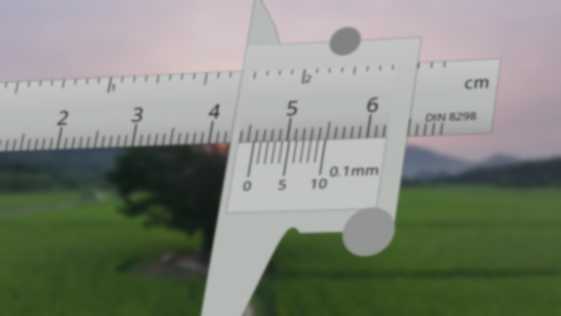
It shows {"value": 45.8, "unit": "mm"}
